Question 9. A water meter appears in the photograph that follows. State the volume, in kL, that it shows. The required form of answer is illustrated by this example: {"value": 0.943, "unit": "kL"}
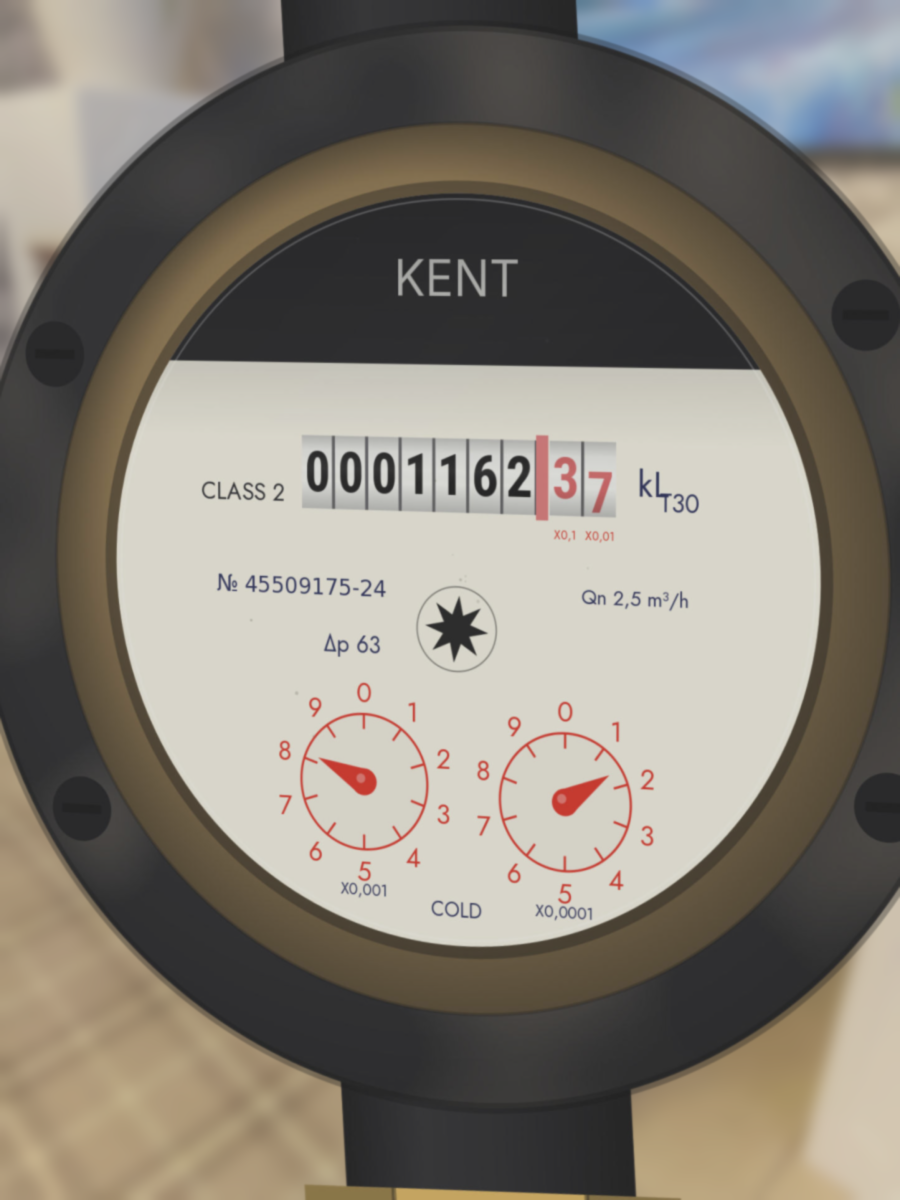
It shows {"value": 1162.3681, "unit": "kL"}
